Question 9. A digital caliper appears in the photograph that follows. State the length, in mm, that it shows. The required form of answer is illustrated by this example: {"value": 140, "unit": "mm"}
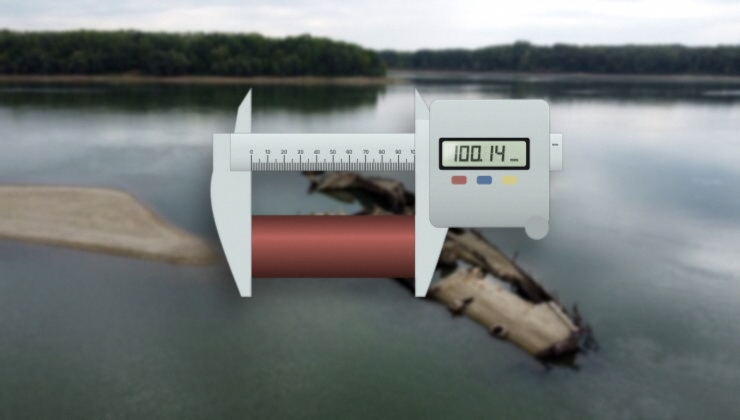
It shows {"value": 100.14, "unit": "mm"}
